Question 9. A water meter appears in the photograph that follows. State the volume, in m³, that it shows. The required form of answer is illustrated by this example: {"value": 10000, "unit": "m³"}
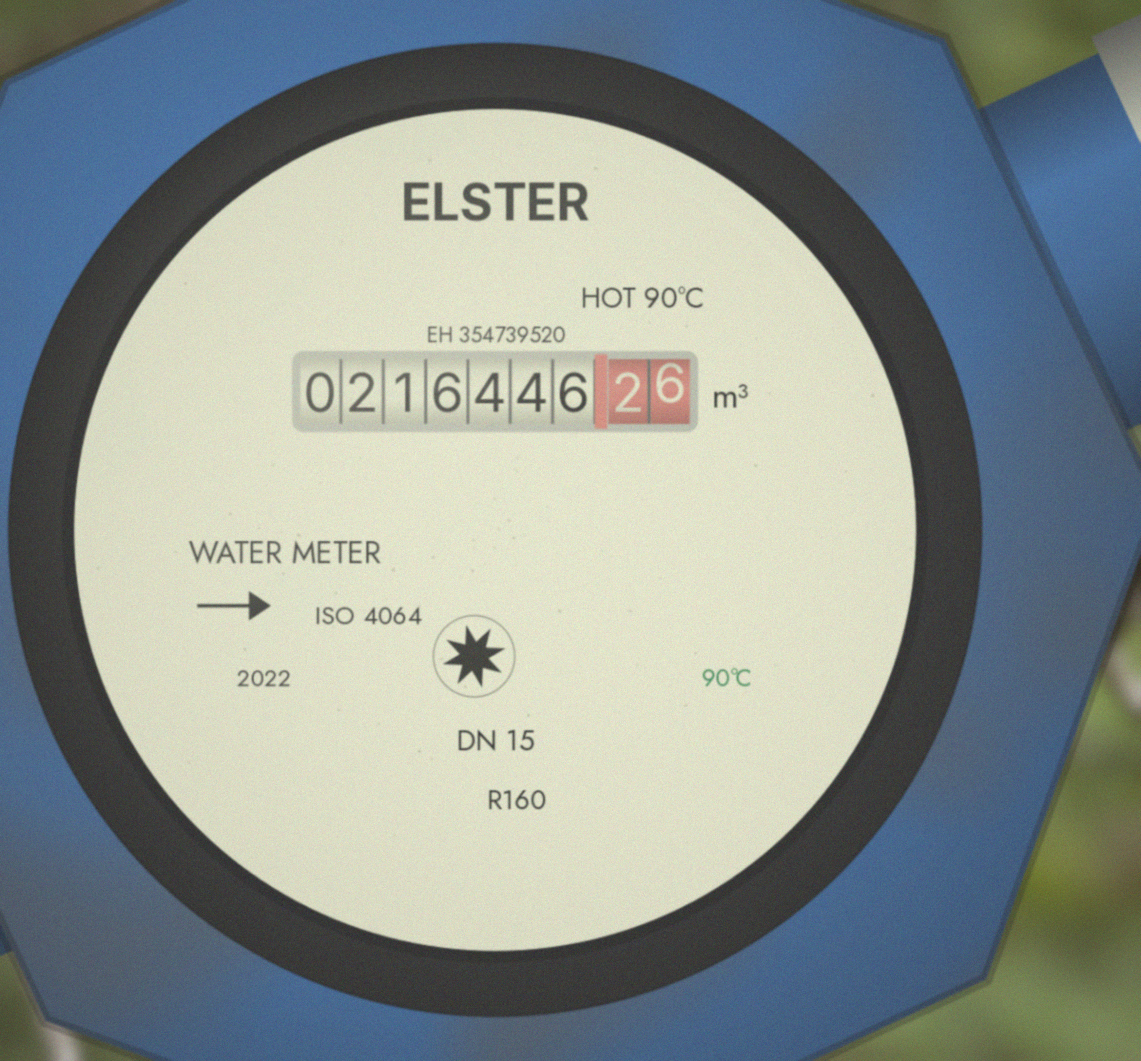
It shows {"value": 216446.26, "unit": "m³"}
